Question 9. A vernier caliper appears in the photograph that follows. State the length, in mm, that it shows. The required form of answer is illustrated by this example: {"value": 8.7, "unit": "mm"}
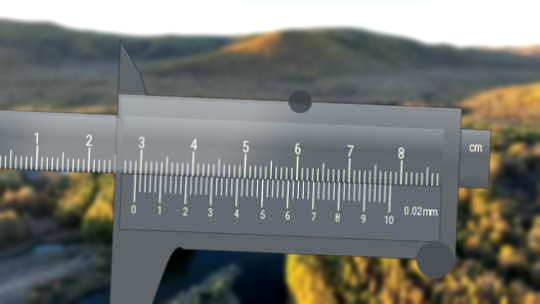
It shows {"value": 29.0, "unit": "mm"}
